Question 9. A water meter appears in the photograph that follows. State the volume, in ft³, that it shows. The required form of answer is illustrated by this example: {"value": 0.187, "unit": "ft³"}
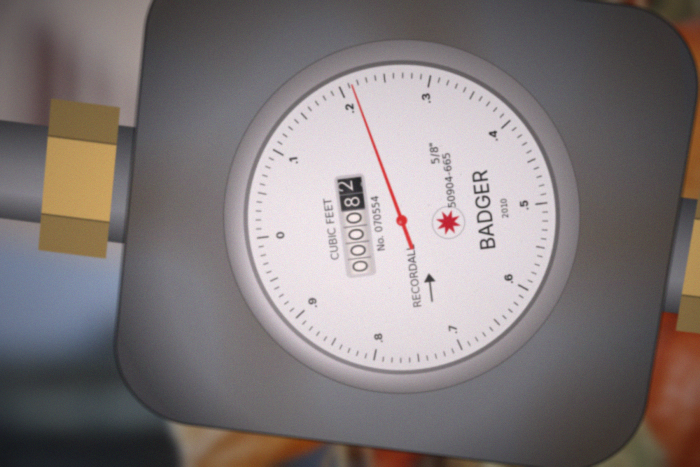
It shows {"value": 82.21, "unit": "ft³"}
